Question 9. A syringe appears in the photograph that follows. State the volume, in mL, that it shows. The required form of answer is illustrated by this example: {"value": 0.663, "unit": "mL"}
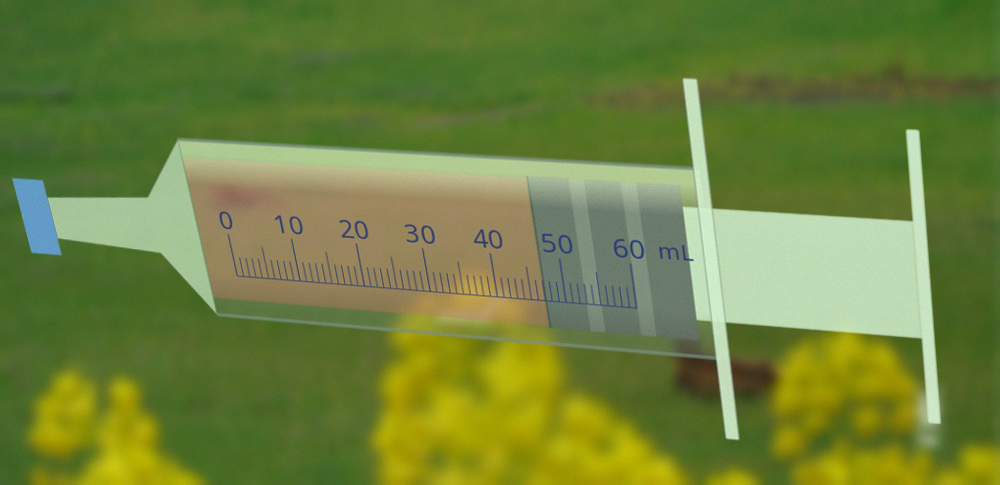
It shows {"value": 47, "unit": "mL"}
